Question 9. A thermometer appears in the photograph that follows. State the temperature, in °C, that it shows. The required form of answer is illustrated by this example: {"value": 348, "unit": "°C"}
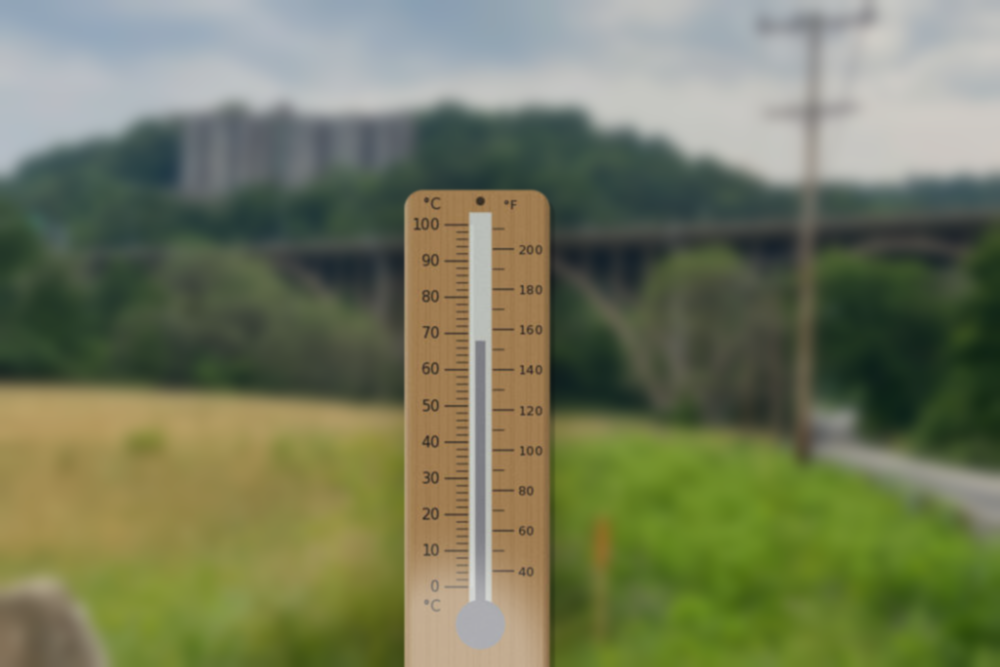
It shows {"value": 68, "unit": "°C"}
